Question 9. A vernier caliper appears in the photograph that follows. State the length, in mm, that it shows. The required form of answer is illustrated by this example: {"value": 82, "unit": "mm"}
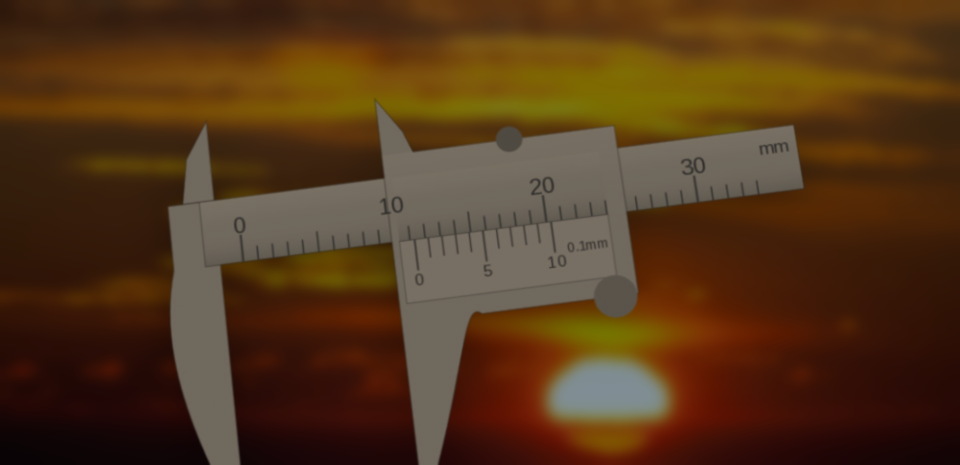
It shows {"value": 11.3, "unit": "mm"}
